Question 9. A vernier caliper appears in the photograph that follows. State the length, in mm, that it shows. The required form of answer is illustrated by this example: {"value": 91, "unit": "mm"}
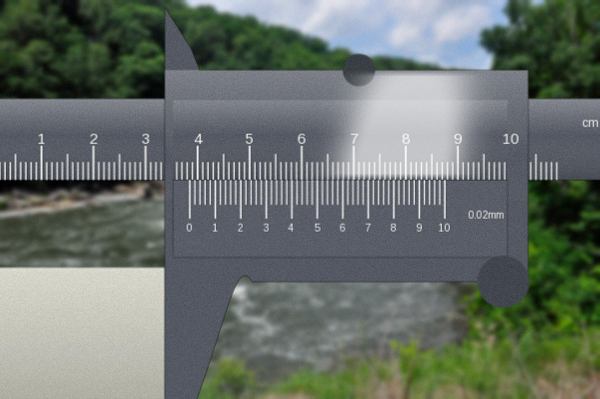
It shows {"value": 38.5, "unit": "mm"}
